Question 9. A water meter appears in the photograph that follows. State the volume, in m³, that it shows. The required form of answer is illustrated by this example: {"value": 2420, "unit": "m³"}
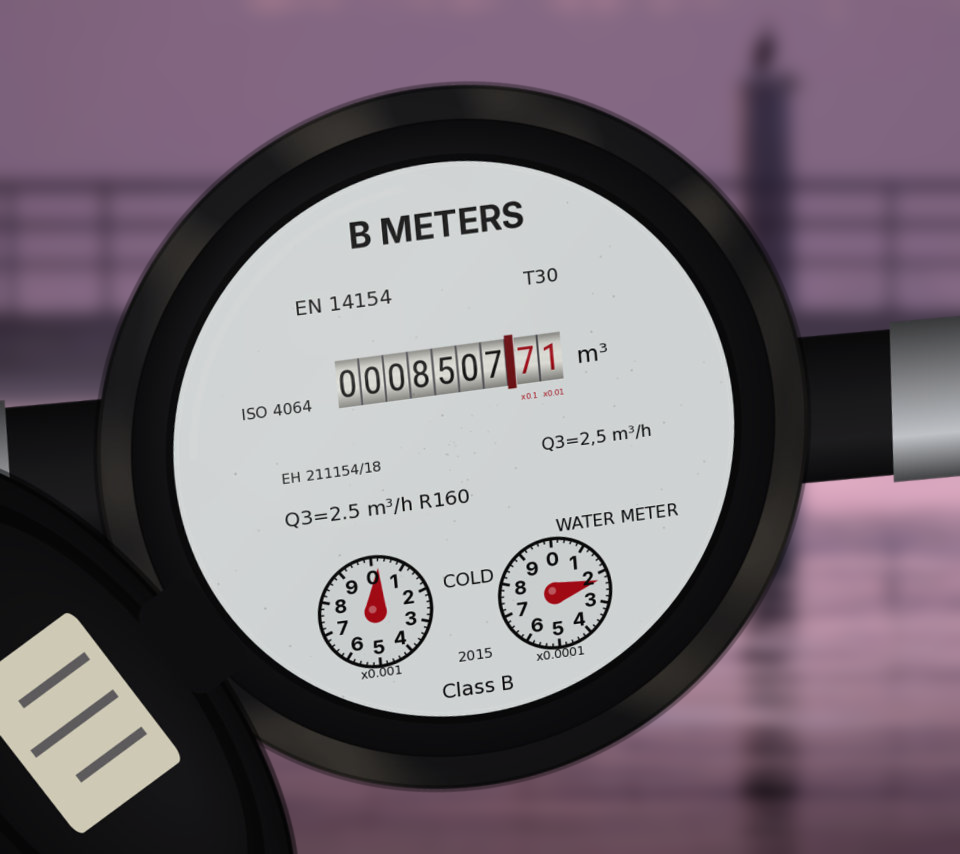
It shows {"value": 8507.7102, "unit": "m³"}
